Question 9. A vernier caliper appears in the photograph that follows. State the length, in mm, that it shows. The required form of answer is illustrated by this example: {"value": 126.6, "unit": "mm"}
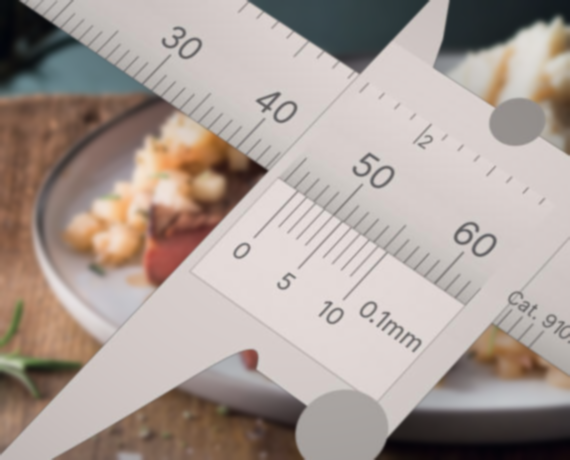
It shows {"value": 46.4, "unit": "mm"}
